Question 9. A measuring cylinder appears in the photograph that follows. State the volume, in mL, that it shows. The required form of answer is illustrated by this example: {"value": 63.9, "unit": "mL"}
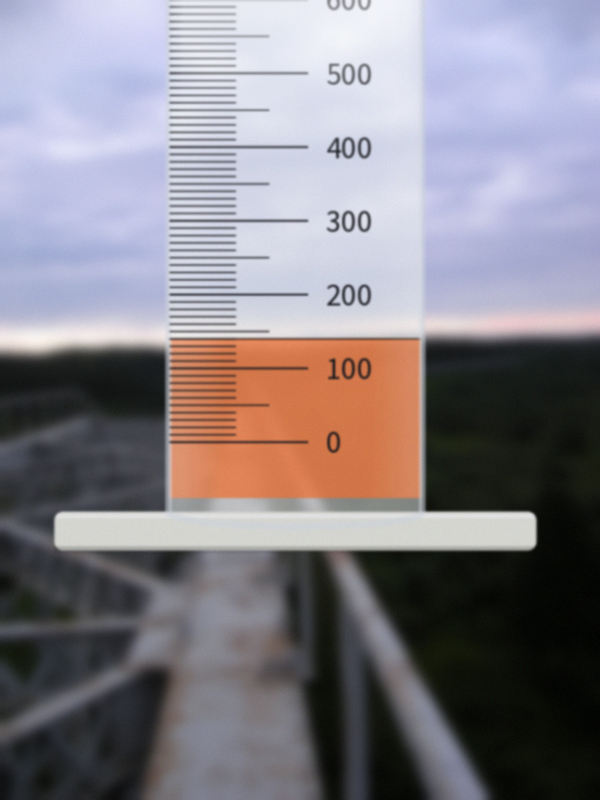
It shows {"value": 140, "unit": "mL"}
